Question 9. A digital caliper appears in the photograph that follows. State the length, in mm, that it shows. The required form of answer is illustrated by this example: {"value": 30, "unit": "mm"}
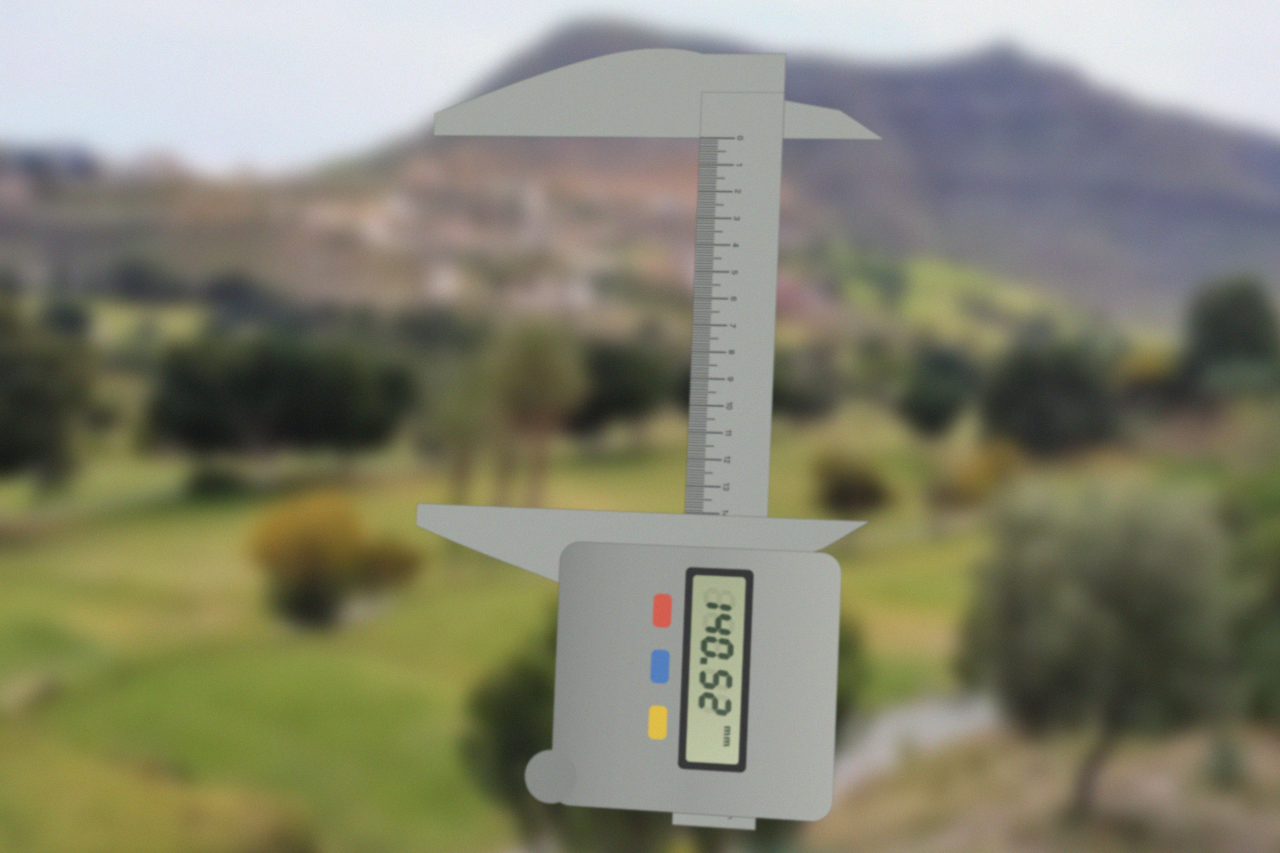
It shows {"value": 140.52, "unit": "mm"}
